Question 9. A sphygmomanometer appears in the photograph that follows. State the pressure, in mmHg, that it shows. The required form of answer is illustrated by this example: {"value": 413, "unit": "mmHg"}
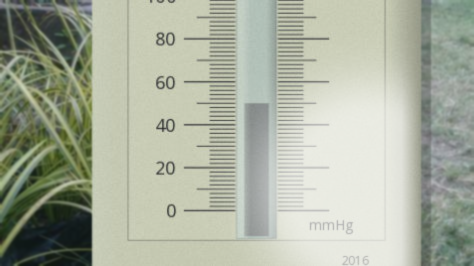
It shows {"value": 50, "unit": "mmHg"}
